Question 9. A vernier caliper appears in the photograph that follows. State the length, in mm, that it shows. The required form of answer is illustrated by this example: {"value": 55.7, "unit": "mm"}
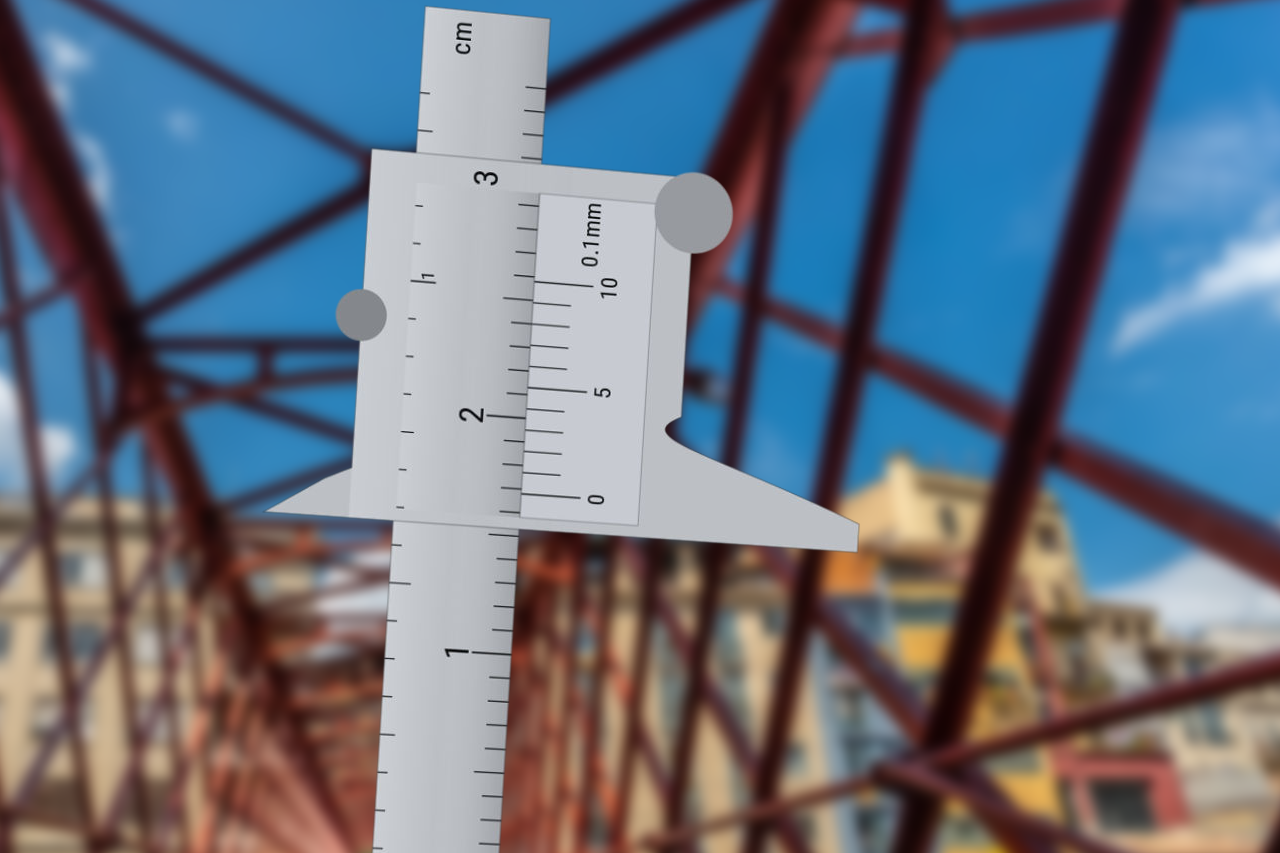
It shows {"value": 16.8, "unit": "mm"}
